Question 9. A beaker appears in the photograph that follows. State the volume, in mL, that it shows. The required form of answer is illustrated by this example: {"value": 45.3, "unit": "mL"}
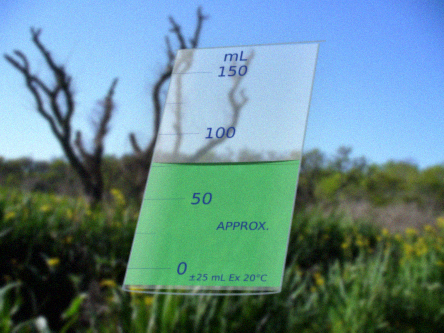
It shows {"value": 75, "unit": "mL"}
